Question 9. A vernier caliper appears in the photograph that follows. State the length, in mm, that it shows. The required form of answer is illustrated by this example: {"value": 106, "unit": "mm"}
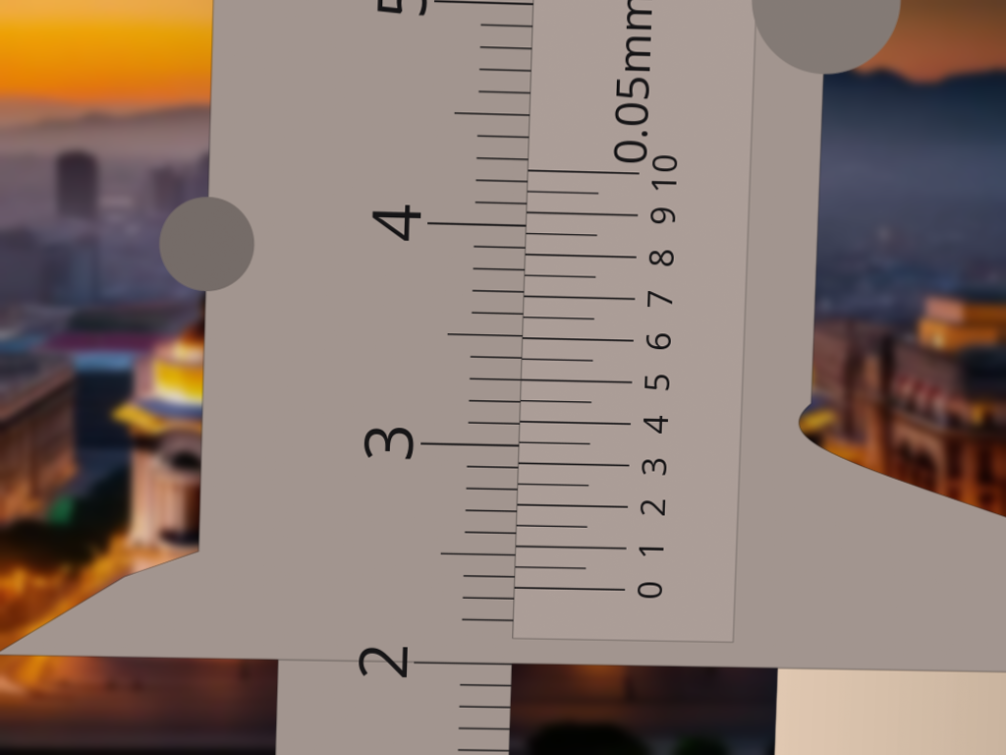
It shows {"value": 23.50, "unit": "mm"}
